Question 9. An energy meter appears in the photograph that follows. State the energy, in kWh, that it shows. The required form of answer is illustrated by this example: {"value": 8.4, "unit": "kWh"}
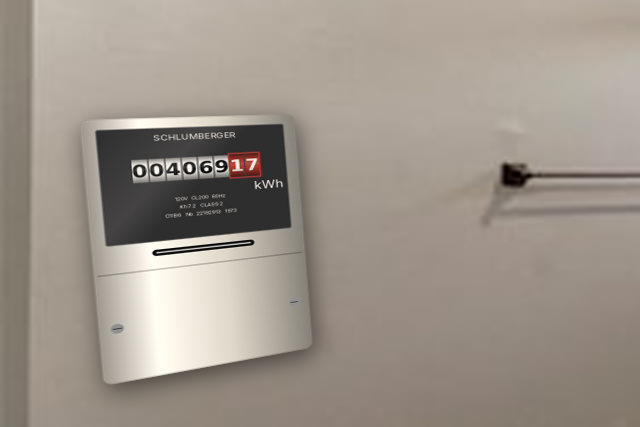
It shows {"value": 4069.17, "unit": "kWh"}
